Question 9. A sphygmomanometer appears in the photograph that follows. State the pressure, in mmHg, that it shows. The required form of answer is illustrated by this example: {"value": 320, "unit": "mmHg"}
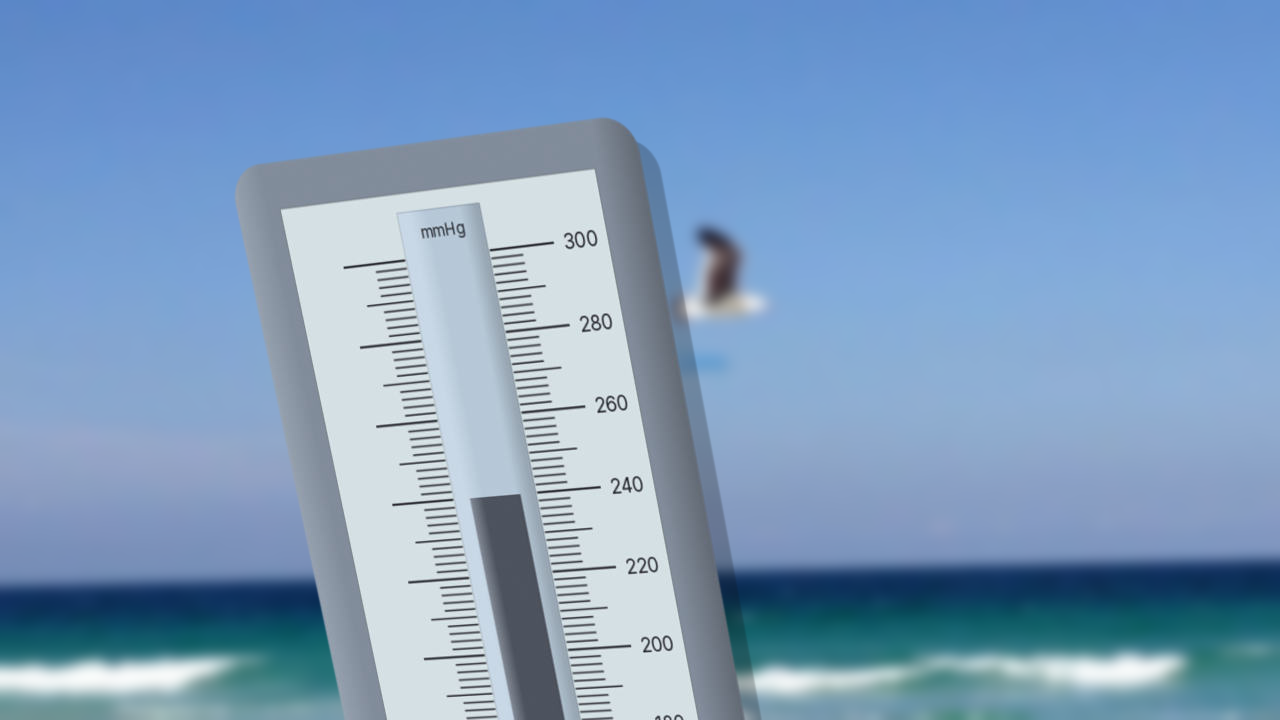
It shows {"value": 240, "unit": "mmHg"}
